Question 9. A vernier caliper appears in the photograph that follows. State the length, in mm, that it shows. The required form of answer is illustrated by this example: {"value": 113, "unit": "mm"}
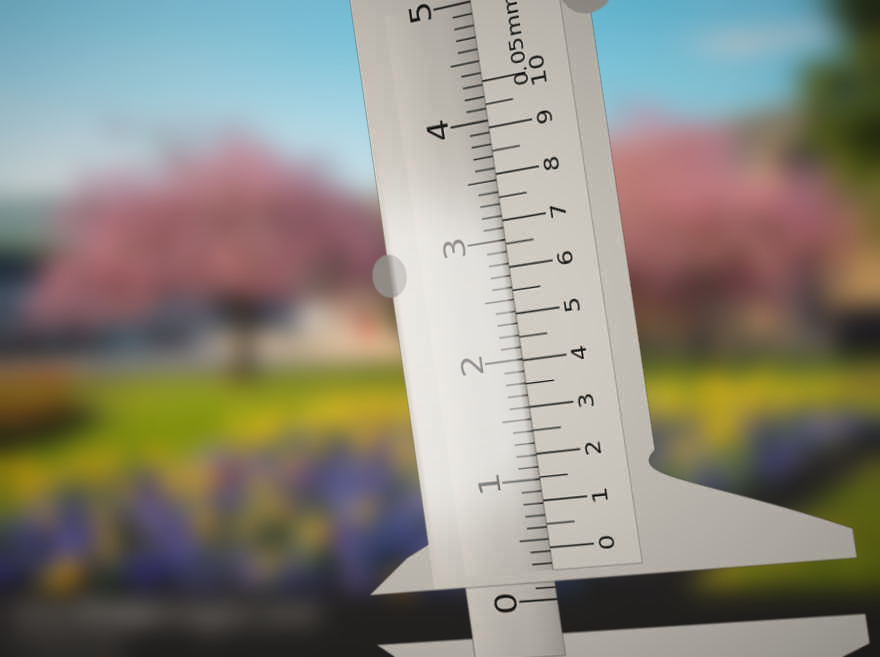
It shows {"value": 4.3, "unit": "mm"}
